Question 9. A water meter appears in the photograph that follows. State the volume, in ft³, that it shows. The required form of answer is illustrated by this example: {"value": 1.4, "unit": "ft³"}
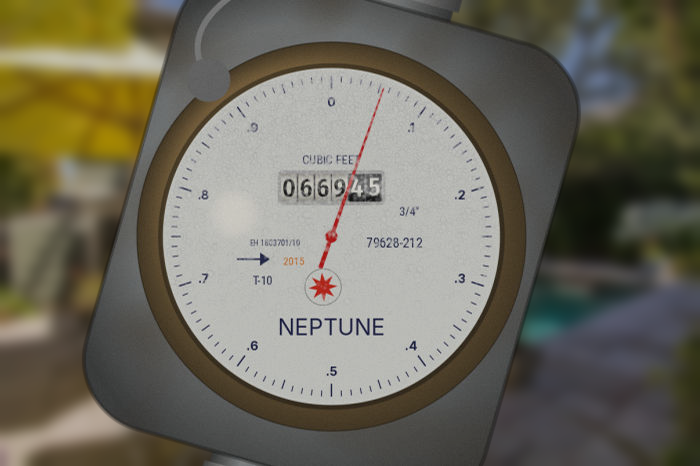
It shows {"value": 66945.05, "unit": "ft³"}
